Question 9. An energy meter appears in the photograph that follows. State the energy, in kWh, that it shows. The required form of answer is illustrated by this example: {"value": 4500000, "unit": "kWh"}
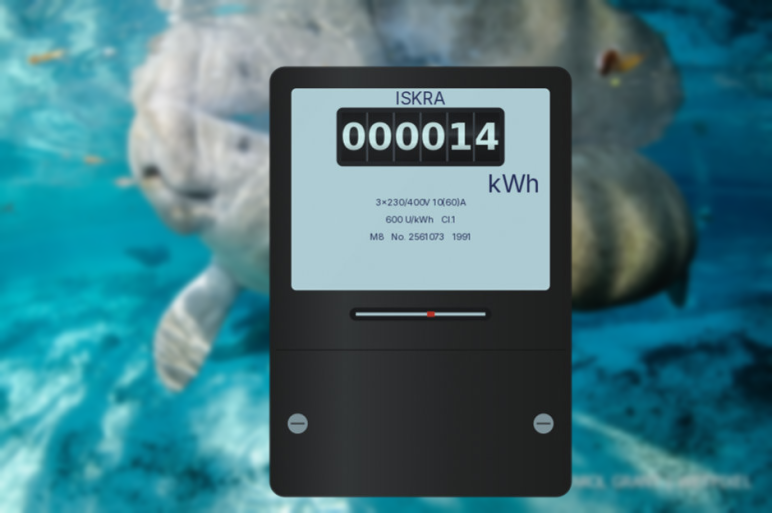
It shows {"value": 14, "unit": "kWh"}
